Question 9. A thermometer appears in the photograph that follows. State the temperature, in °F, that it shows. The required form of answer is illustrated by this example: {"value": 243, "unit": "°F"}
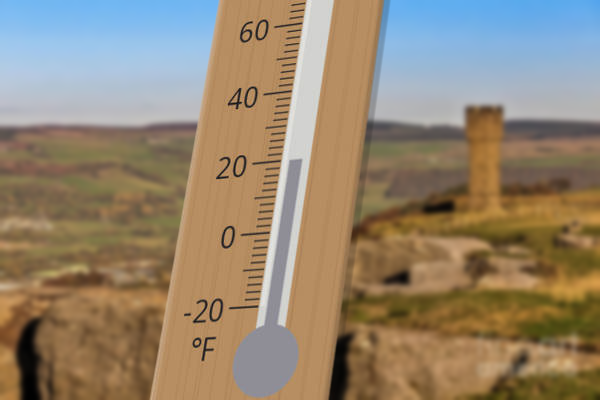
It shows {"value": 20, "unit": "°F"}
